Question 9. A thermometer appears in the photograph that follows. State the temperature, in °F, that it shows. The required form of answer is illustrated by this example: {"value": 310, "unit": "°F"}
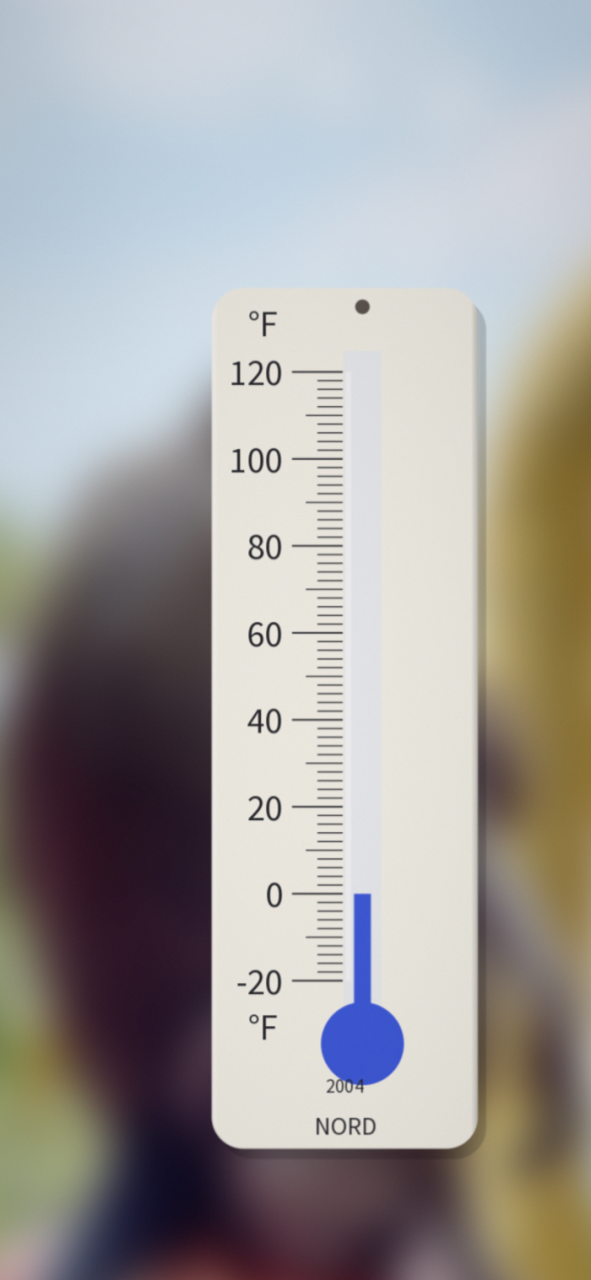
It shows {"value": 0, "unit": "°F"}
